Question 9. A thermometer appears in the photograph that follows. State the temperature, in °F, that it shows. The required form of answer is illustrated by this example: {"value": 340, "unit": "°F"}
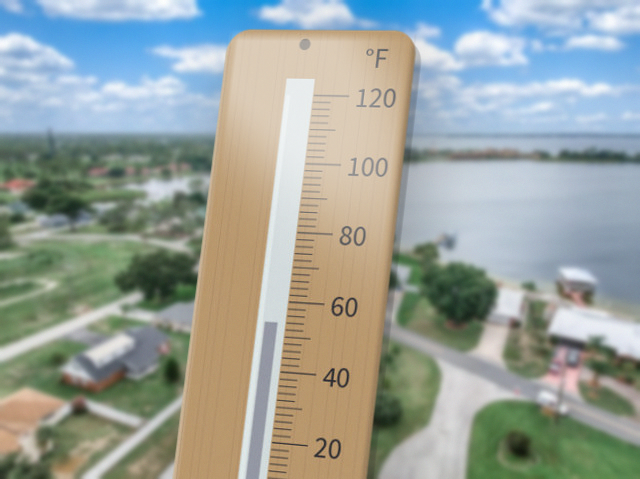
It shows {"value": 54, "unit": "°F"}
